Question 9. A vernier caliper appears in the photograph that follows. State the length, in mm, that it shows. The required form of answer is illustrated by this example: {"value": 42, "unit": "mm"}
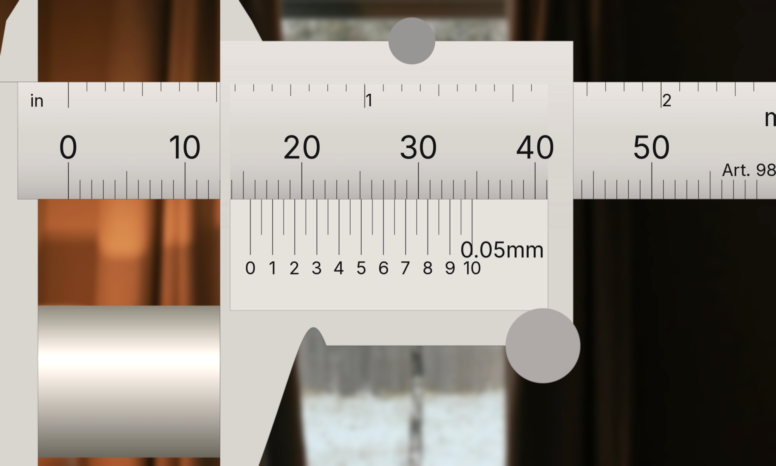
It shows {"value": 15.6, "unit": "mm"}
